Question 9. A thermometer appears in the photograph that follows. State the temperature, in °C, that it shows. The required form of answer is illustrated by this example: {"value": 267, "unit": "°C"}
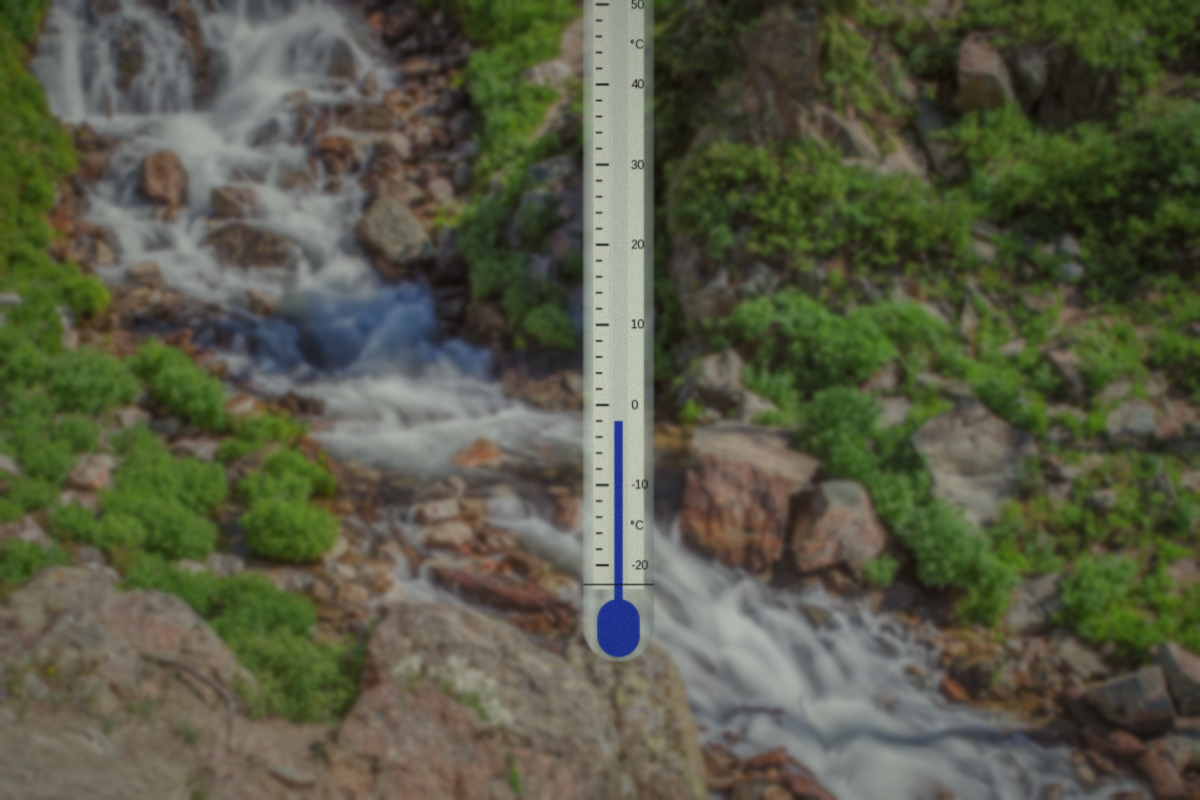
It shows {"value": -2, "unit": "°C"}
